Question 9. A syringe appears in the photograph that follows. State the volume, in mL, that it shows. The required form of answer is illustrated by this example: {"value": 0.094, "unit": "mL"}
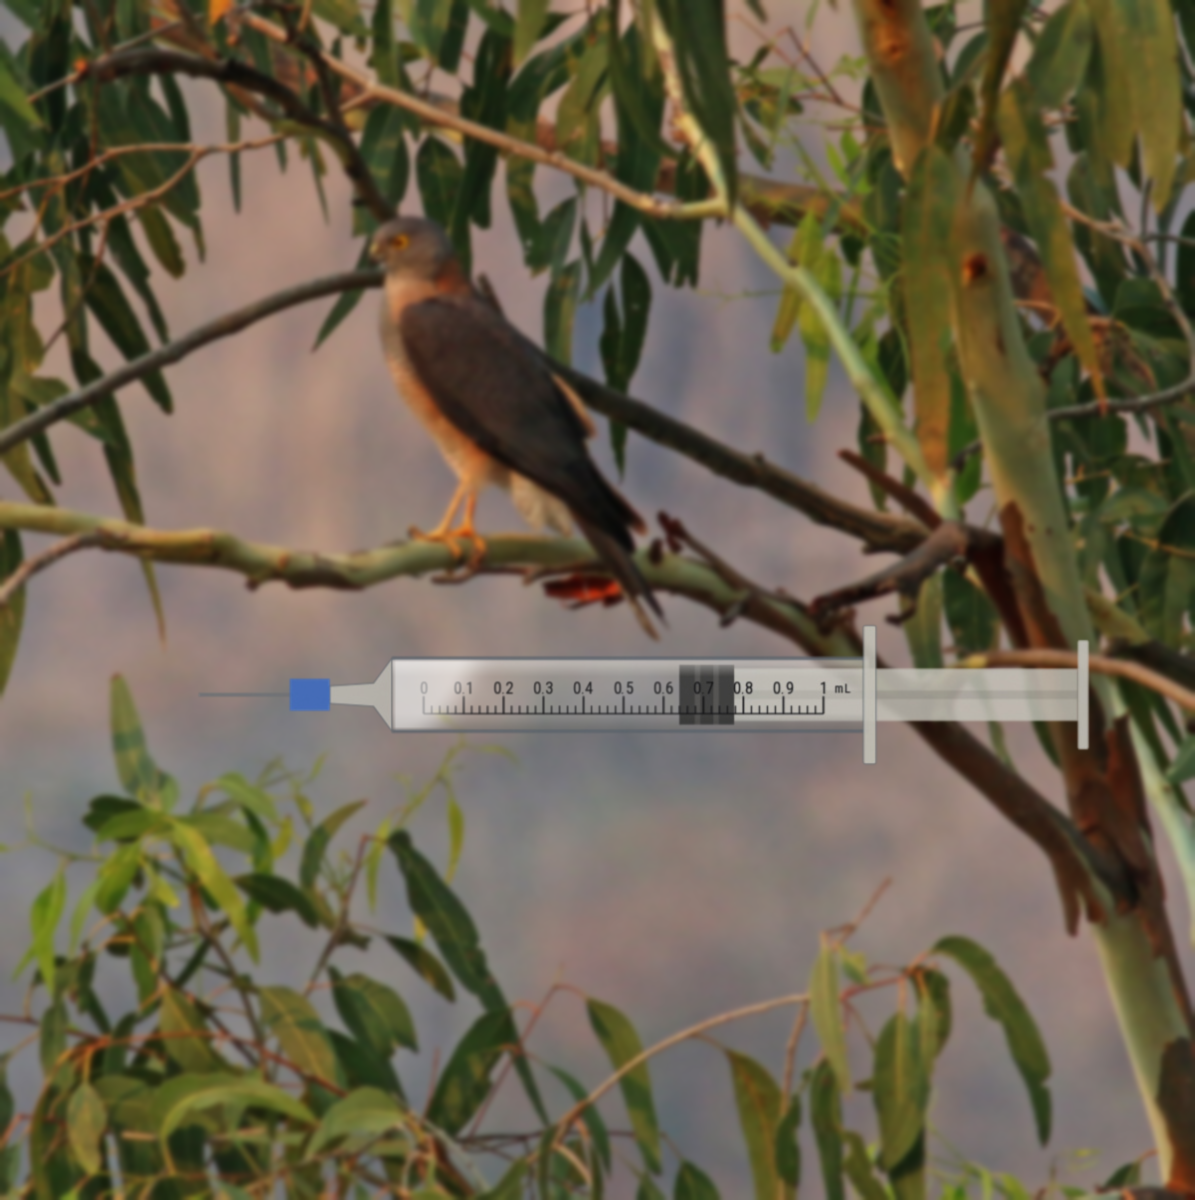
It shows {"value": 0.64, "unit": "mL"}
